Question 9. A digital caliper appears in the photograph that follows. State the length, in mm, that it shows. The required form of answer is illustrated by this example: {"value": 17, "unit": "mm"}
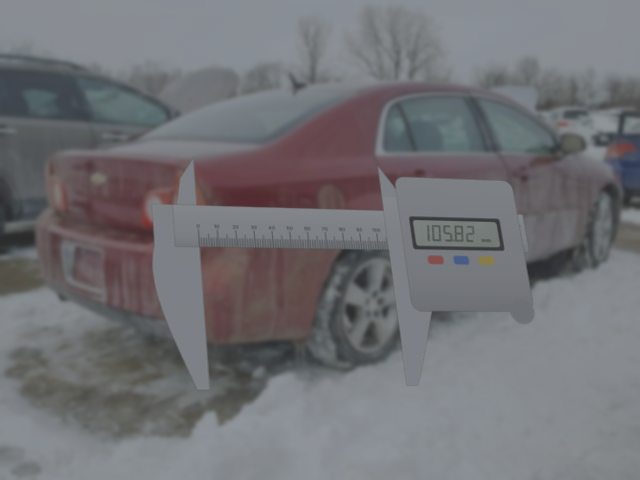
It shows {"value": 105.82, "unit": "mm"}
